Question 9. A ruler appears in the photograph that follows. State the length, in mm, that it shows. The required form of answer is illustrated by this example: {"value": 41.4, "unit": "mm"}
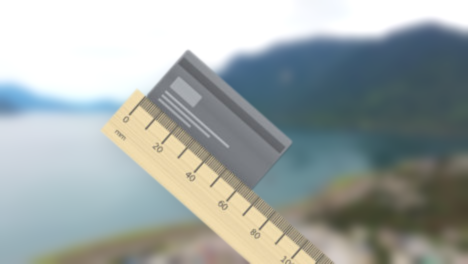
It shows {"value": 65, "unit": "mm"}
